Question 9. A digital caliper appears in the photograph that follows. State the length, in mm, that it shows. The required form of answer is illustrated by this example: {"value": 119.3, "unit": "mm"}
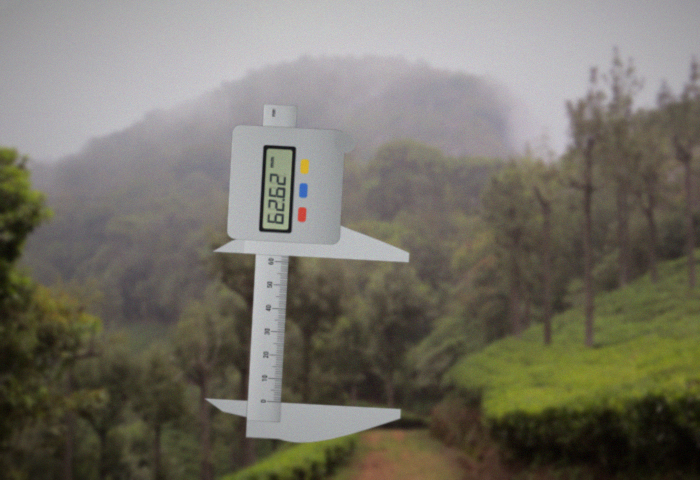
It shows {"value": 62.62, "unit": "mm"}
